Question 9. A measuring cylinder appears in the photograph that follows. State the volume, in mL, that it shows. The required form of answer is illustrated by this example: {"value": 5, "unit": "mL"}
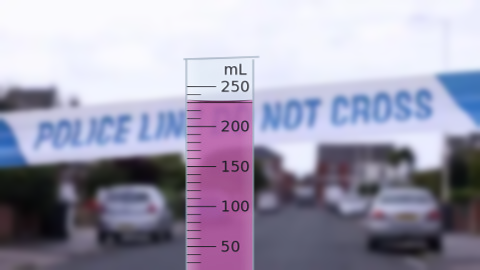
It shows {"value": 230, "unit": "mL"}
